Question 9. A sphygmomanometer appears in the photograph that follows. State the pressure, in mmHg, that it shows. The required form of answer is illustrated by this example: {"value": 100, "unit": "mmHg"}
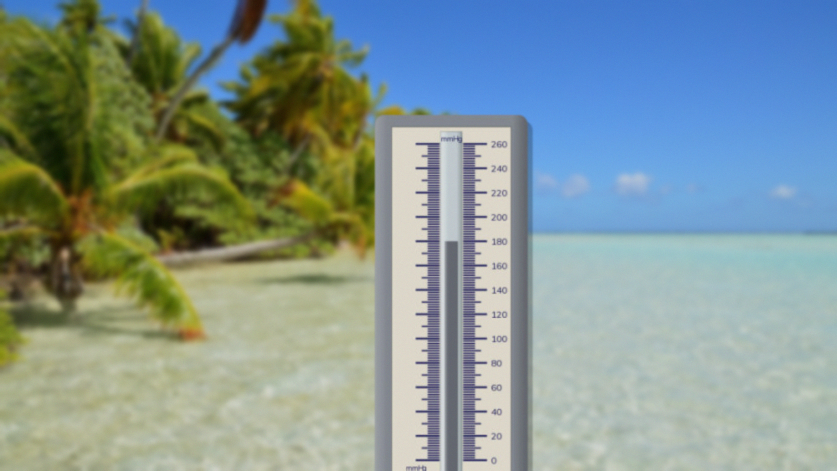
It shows {"value": 180, "unit": "mmHg"}
